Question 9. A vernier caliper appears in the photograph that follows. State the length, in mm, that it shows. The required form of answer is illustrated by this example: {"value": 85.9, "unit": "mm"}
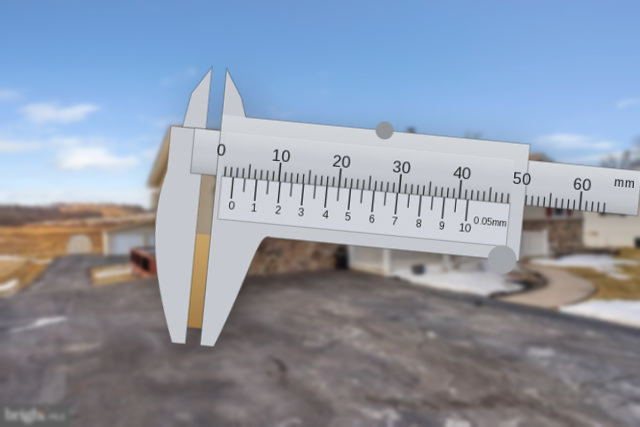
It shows {"value": 2.4, "unit": "mm"}
